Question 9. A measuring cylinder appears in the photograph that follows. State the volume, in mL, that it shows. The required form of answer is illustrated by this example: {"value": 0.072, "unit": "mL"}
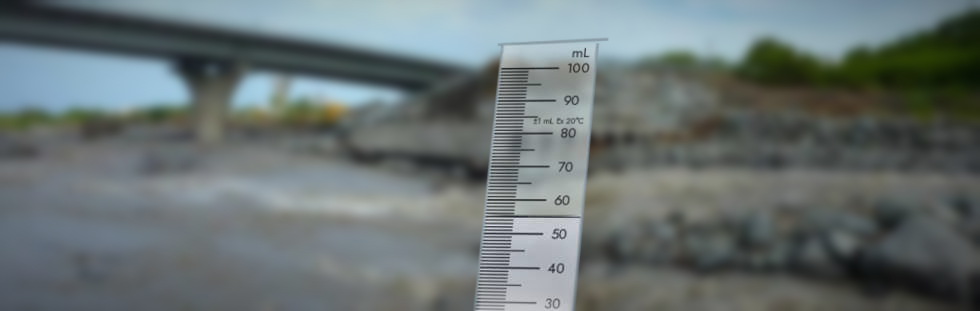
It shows {"value": 55, "unit": "mL"}
